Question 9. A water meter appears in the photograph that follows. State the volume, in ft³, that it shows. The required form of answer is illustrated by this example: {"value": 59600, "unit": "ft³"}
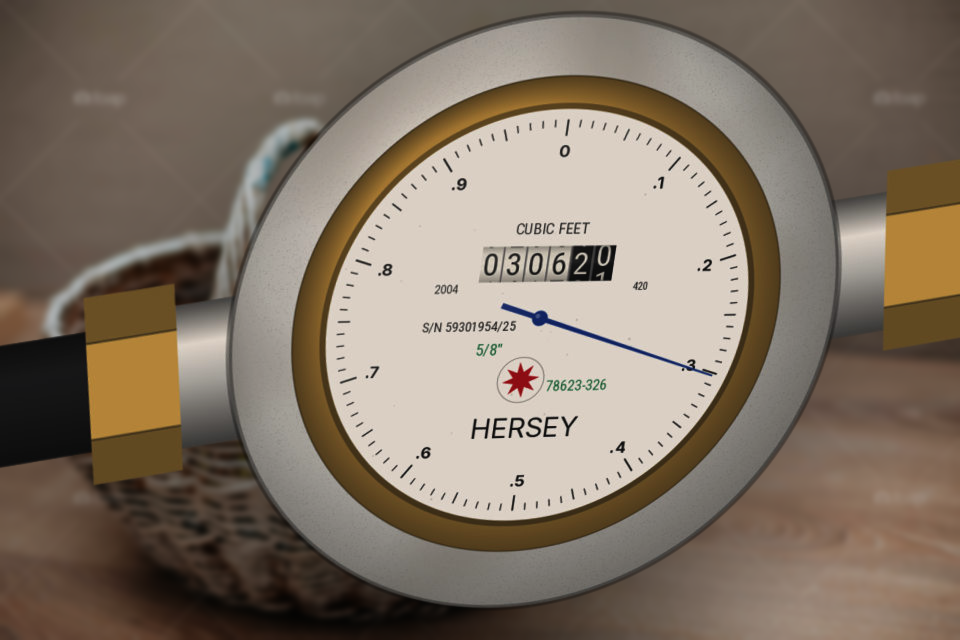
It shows {"value": 30620.30, "unit": "ft³"}
